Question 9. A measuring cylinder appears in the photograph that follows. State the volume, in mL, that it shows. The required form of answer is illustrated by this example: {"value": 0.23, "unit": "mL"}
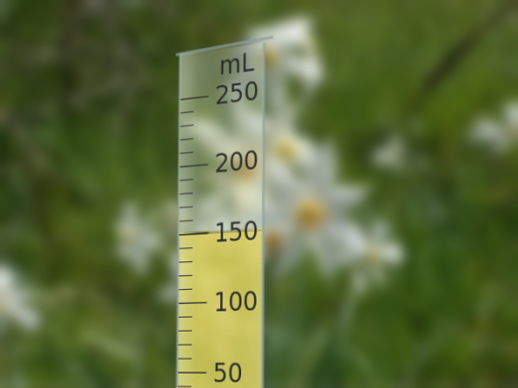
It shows {"value": 150, "unit": "mL"}
